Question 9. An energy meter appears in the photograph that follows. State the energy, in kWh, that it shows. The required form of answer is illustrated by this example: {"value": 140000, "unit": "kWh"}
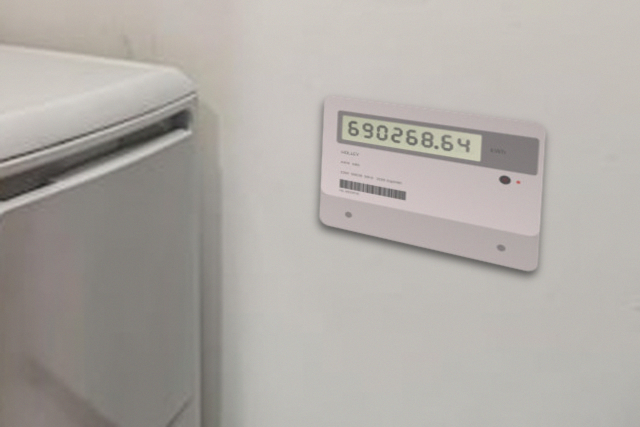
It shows {"value": 690268.64, "unit": "kWh"}
